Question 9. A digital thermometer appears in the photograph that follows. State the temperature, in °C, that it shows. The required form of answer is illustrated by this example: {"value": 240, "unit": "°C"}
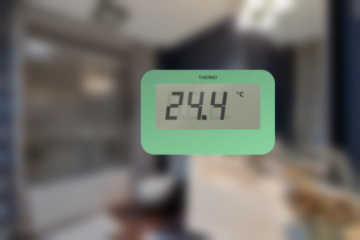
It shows {"value": 24.4, "unit": "°C"}
